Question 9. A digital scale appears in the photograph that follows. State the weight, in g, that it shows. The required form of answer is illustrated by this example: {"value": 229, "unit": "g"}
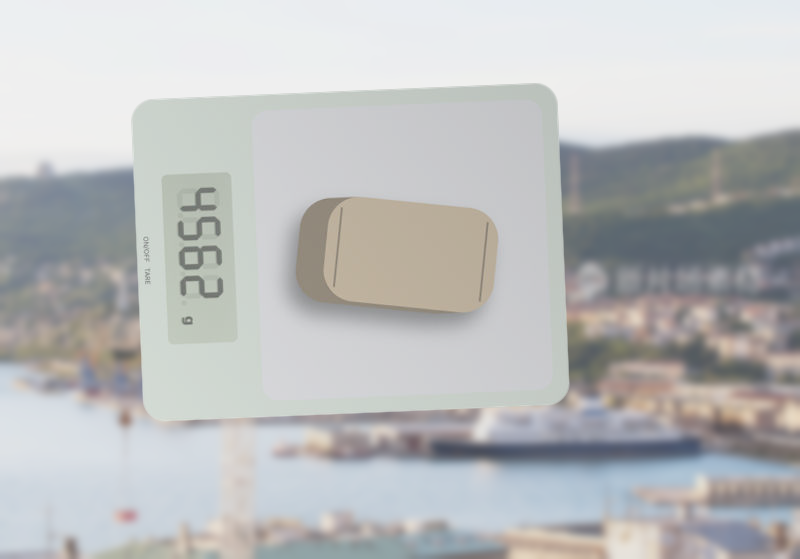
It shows {"value": 4562, "unit": "g"}
